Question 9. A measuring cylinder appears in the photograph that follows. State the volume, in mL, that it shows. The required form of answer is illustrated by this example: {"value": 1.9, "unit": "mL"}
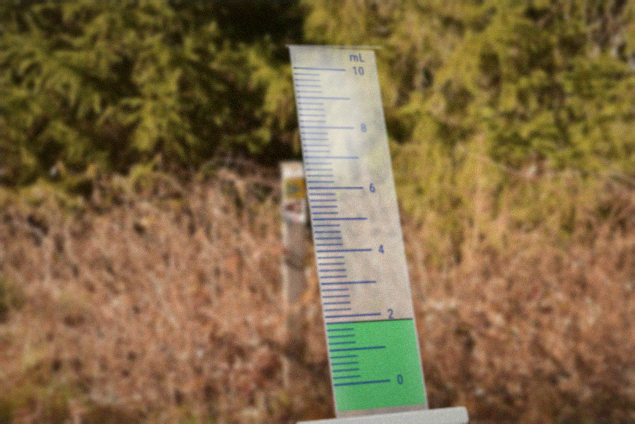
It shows {"value": 1.8, "unit": "mL"}
